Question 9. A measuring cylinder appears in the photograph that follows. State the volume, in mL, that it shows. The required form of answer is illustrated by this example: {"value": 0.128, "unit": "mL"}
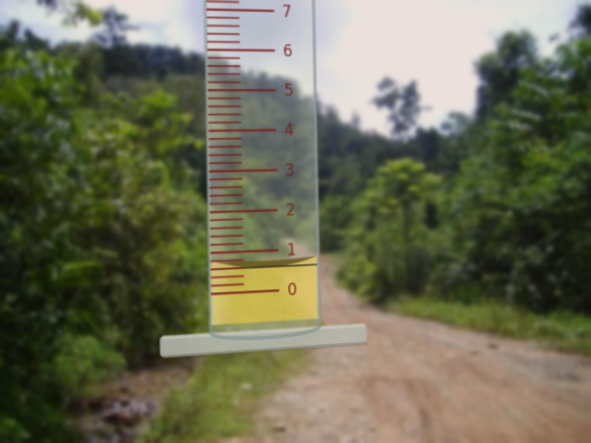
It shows {"value": 0.6, "unit": "mL"}
